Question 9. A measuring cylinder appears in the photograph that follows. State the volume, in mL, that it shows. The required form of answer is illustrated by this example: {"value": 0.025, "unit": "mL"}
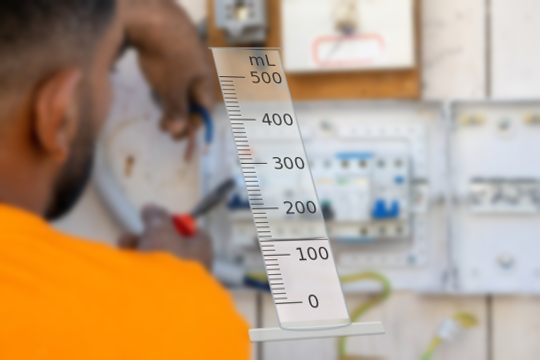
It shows {"value": 130, "unit": "mL"}
